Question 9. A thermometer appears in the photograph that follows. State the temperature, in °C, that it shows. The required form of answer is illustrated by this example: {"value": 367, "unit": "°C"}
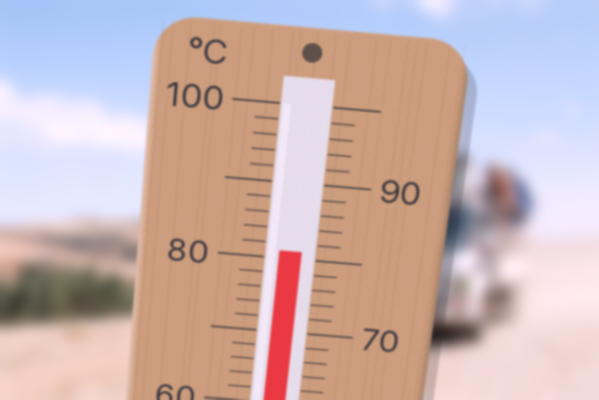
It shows {"value": 81, "unit": "°C"}
